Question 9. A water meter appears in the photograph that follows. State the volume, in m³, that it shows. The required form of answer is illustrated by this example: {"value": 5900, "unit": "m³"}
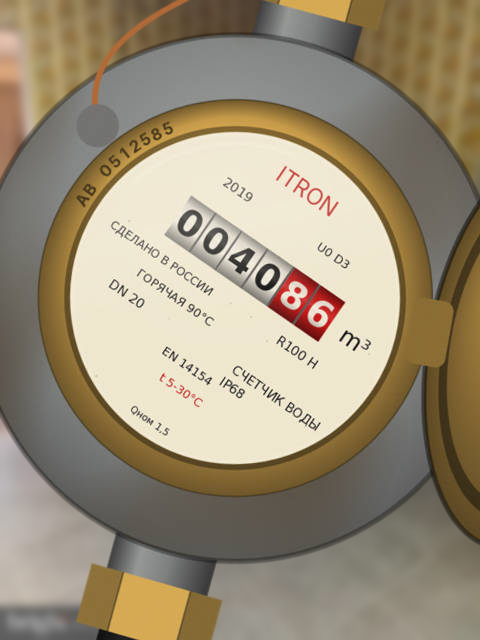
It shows {"value": 40.86, "unit": "m³"}
